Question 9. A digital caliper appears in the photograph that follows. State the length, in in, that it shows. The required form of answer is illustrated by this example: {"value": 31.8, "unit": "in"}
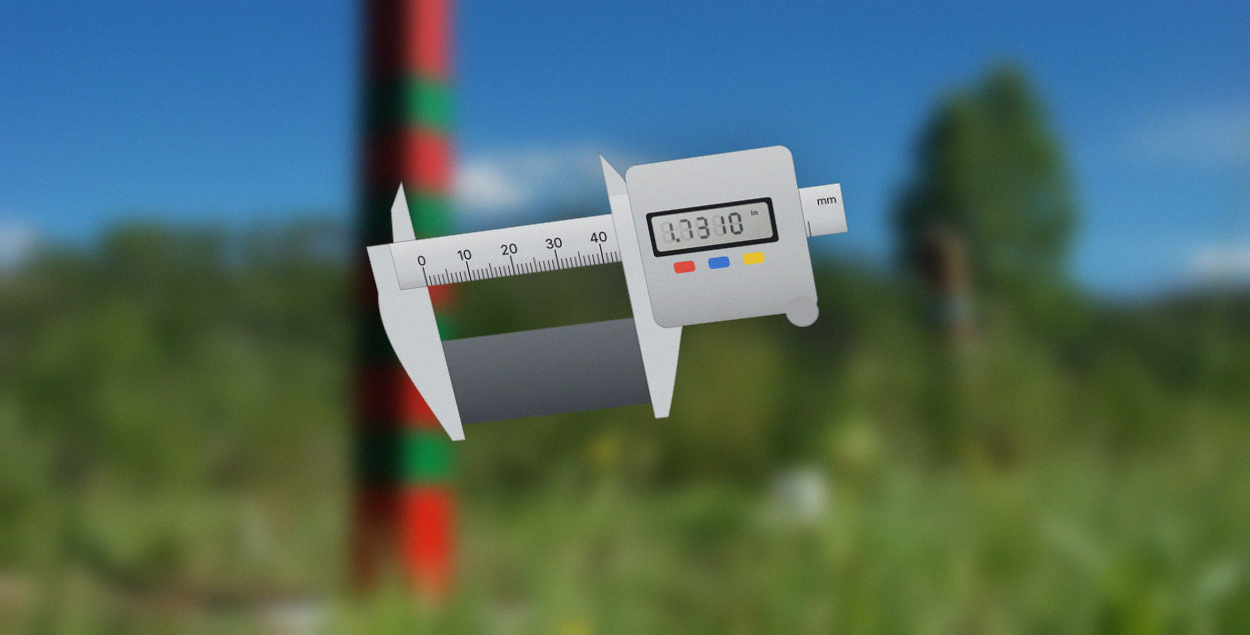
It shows {"value": 1.7310, "unit": "in"}
